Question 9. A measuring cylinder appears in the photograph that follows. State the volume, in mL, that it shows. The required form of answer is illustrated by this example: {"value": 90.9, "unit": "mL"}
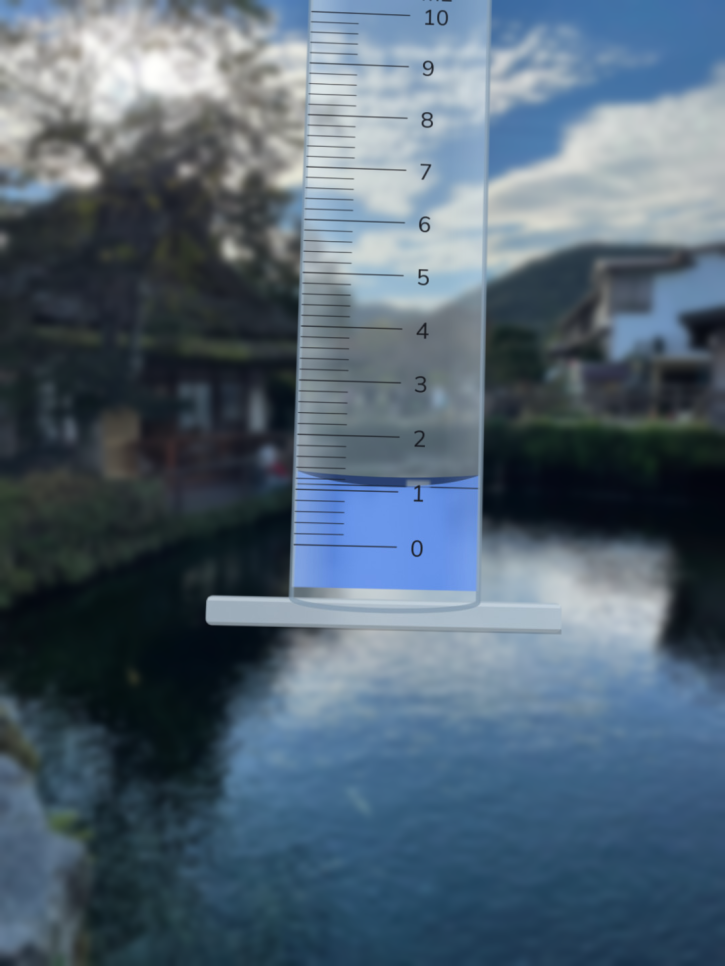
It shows {"value": 1.1, "unit": "mL"}
